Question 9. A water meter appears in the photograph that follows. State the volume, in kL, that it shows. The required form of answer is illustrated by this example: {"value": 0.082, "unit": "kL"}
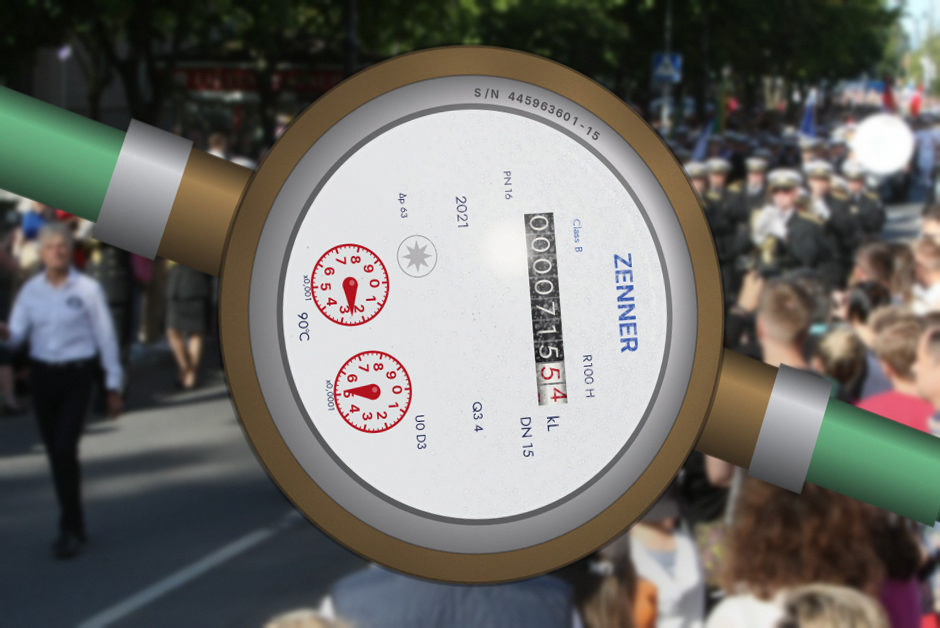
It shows {"value": 715.5425, "unit": "kL"}
